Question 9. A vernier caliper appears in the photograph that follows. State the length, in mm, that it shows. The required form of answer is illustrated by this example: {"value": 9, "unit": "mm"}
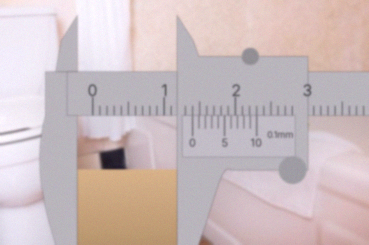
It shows {"value": 14.0, "unit": "mm"}
